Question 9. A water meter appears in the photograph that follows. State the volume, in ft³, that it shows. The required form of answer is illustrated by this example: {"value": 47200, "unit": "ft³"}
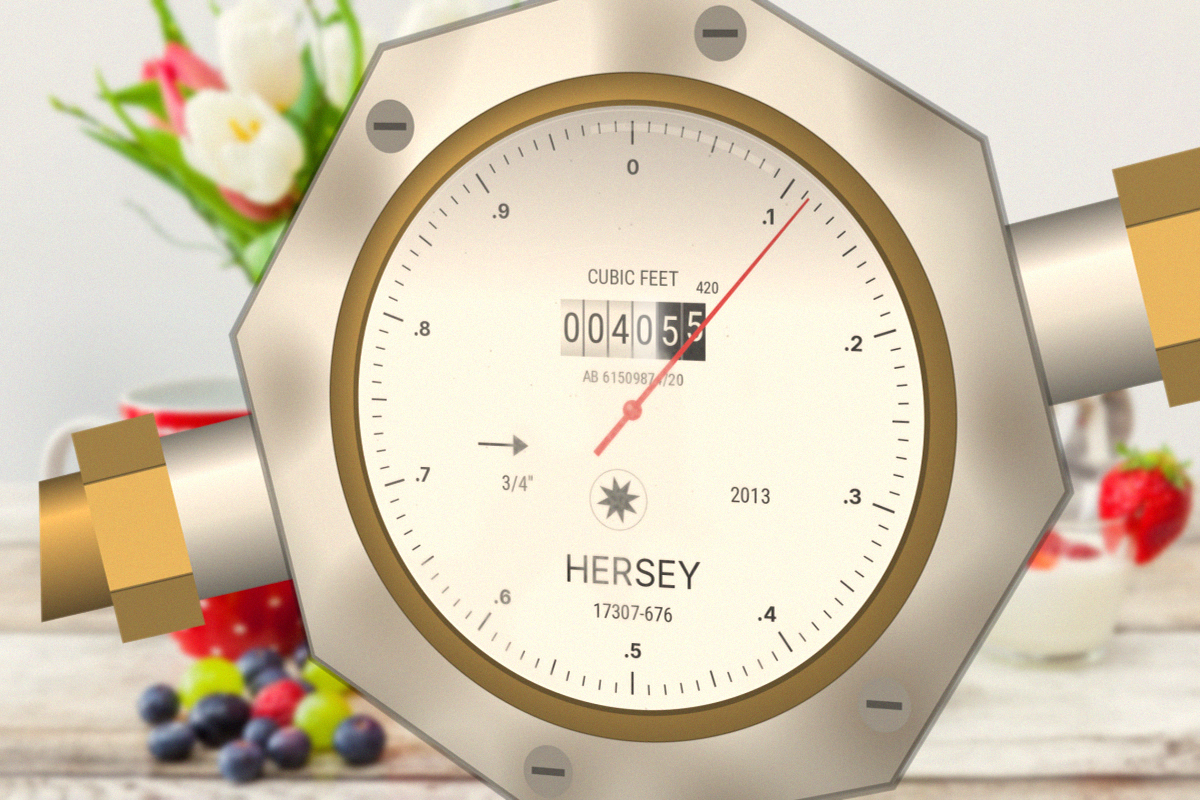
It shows {"value": 4055.11, "unit": "ft³"}
